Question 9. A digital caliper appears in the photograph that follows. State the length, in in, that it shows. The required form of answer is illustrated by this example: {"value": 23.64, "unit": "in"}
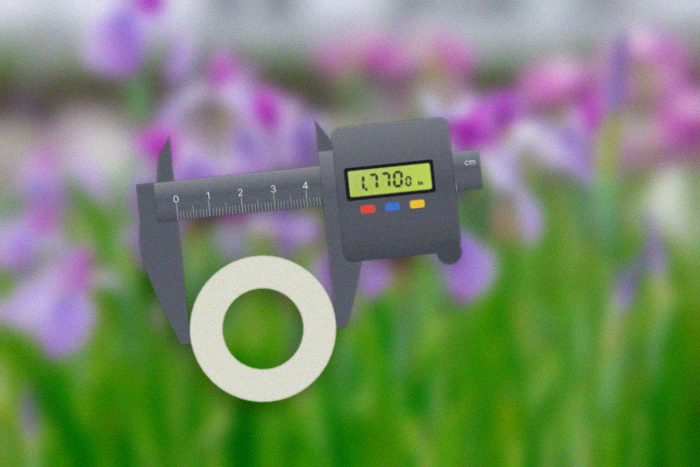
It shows {"value": 1.7700, "unit": "in"}
